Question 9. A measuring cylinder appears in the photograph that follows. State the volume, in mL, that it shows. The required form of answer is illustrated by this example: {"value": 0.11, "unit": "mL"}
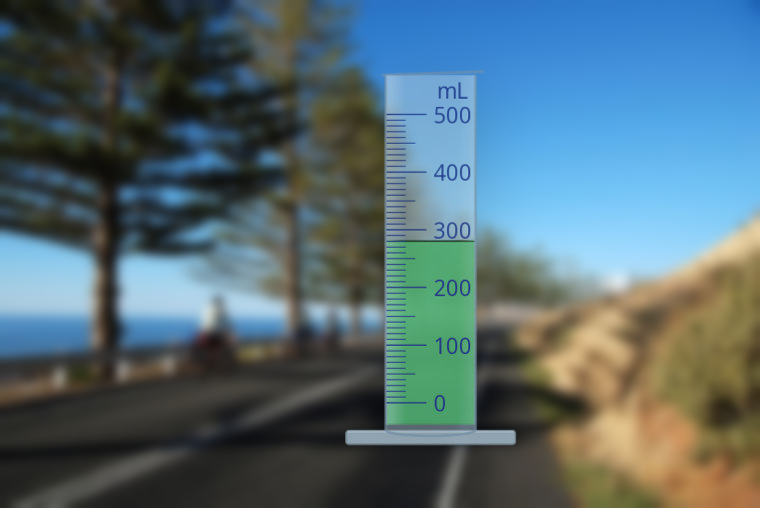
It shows {"value": 280, "unit": "mL"}
